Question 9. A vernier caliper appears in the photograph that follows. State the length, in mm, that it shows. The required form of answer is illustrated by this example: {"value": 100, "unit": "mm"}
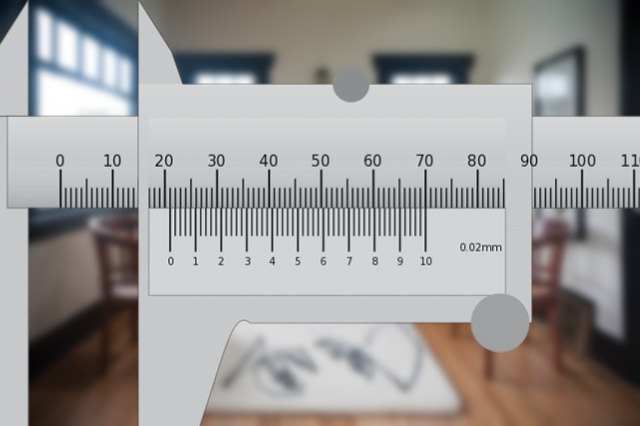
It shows {"value": 21.0, "unit": "mm"}
